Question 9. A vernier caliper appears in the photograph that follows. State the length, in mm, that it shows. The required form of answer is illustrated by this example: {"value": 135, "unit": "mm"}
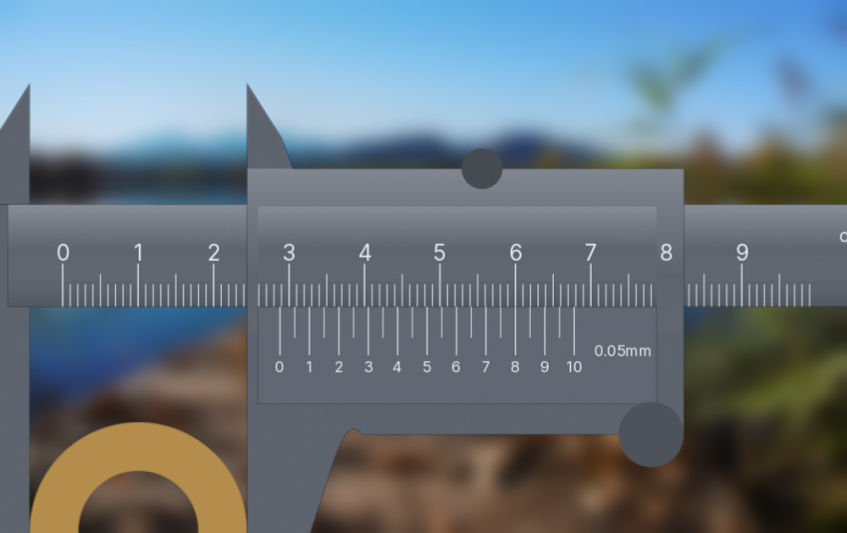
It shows {"value": 28.8, "unit": "mm"}
